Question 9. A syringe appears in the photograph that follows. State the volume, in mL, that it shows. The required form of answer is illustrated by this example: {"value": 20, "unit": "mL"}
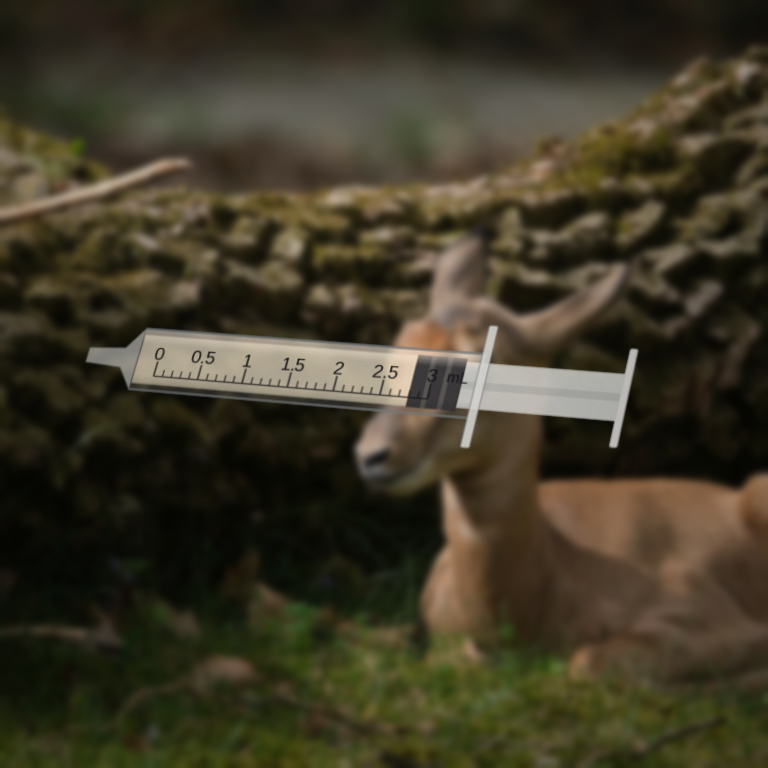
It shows {"value": 2.8, "unit": "mL"}
